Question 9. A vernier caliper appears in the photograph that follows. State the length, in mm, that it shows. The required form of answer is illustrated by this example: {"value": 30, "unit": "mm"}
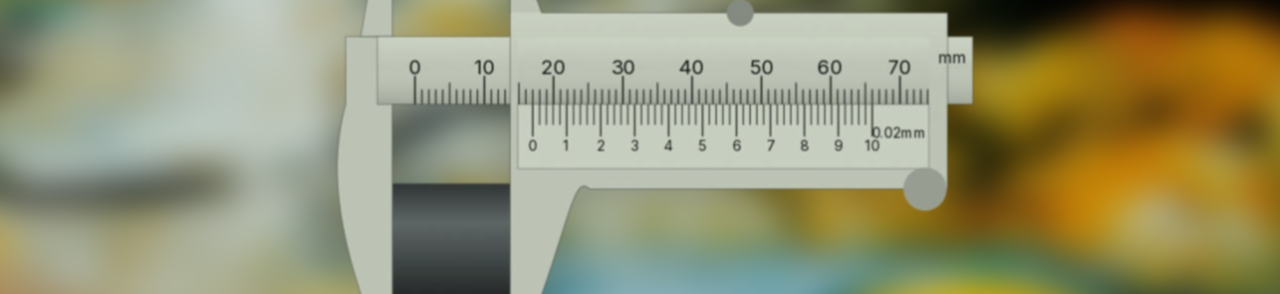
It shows {"value": 17.0, "unit": "mm"}
